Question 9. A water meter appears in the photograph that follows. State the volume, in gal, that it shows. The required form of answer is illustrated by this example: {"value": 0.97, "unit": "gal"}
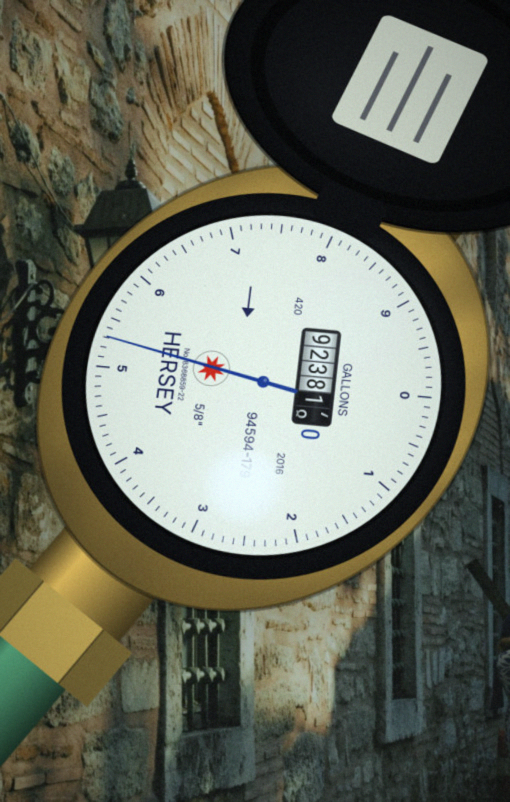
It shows {"value": 9238175.3, "unit": "gal"}
